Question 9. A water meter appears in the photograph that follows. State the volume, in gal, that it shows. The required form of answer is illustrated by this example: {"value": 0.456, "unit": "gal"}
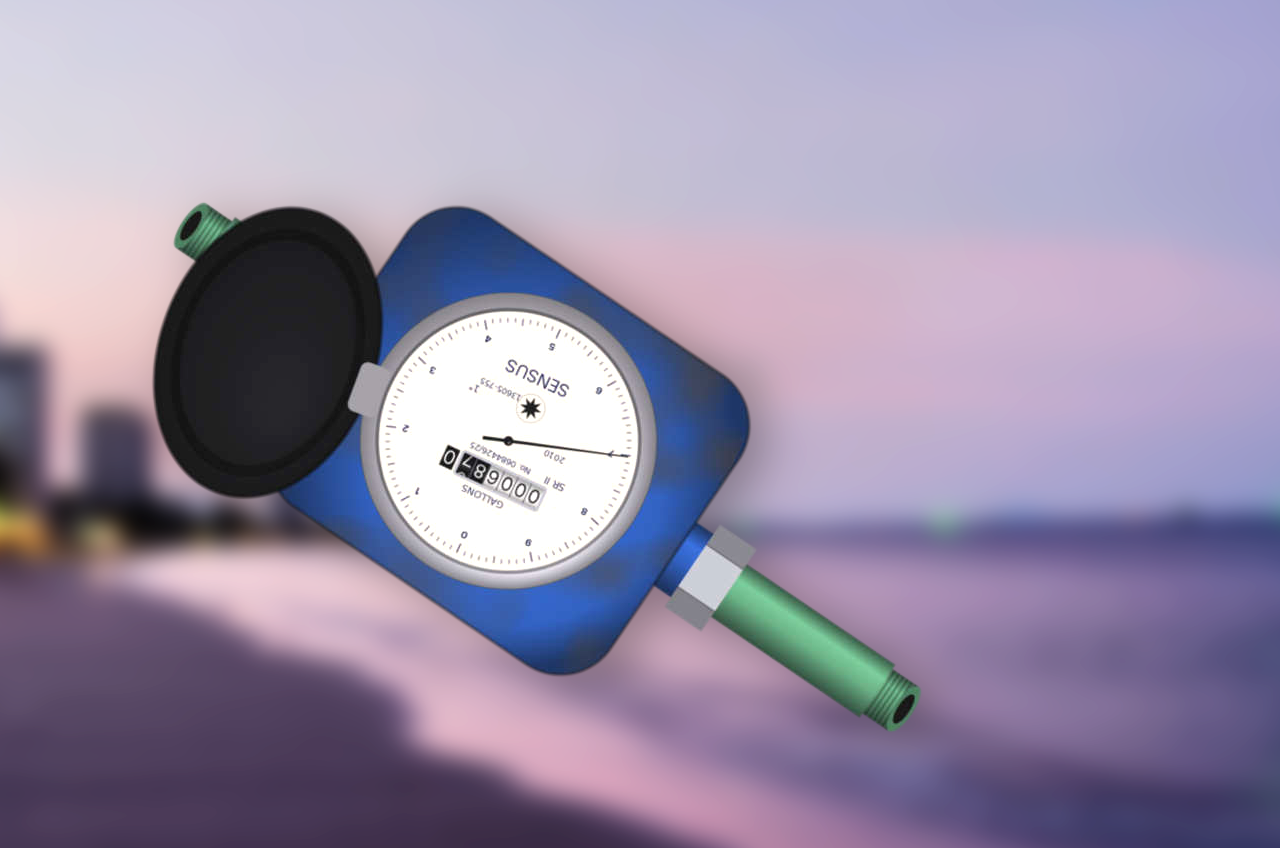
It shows {"value": 6867.0, "unit": "gal"}
